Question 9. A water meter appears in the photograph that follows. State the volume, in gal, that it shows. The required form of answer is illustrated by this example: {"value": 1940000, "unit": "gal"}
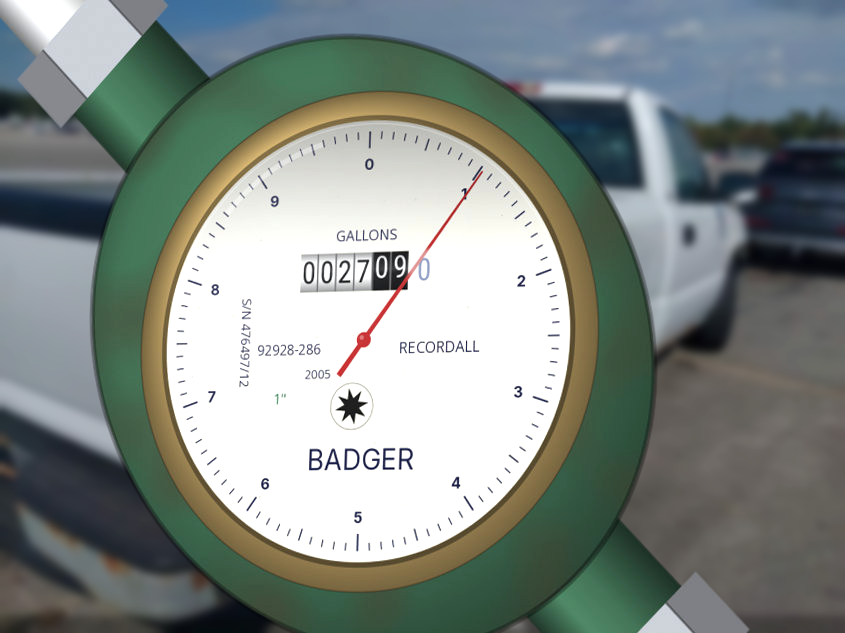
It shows {"value": 27091.0, "unit": "gal"}
